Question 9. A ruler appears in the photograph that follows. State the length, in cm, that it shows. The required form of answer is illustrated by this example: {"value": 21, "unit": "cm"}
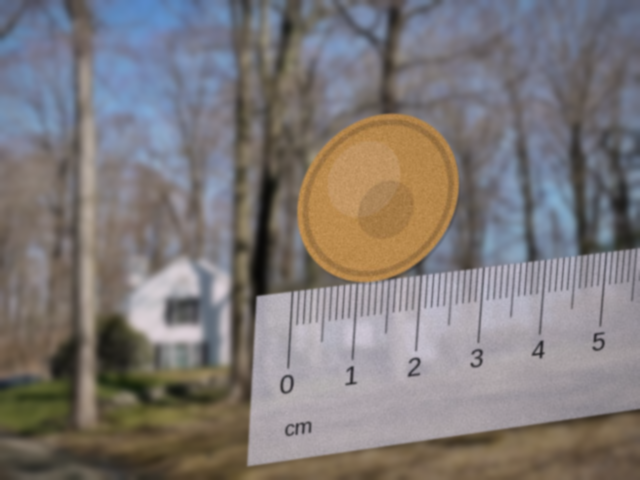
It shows {"value": 2.5, "unit": "cm"}
